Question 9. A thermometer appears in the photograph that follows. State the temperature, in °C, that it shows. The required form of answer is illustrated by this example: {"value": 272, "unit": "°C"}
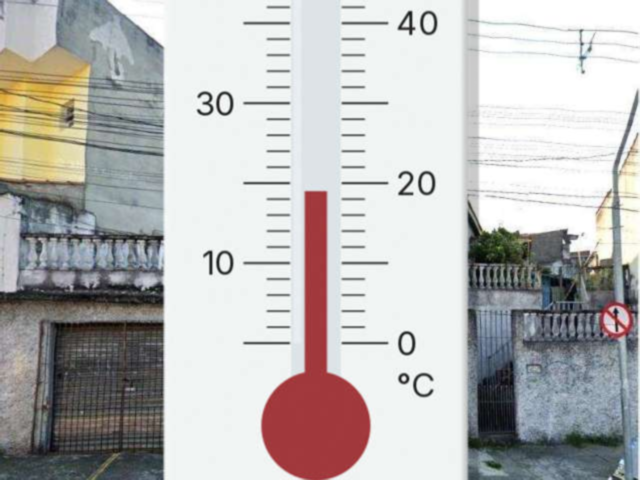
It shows {"value": 19, "unit": "°C"}
